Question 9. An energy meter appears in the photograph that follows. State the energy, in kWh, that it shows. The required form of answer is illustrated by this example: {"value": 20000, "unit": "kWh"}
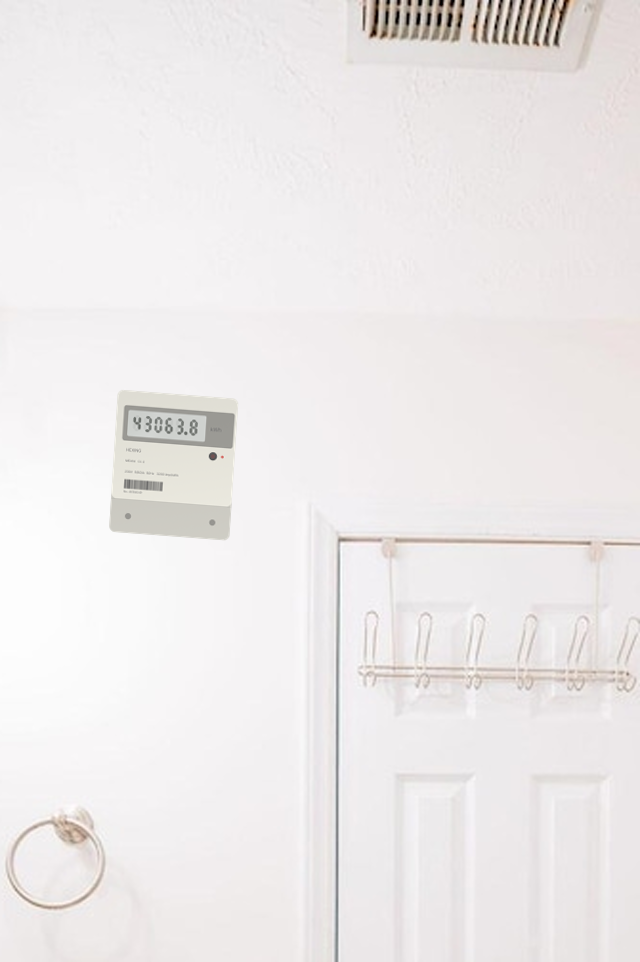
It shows {"value": 43063.8, "unit": "kWh"}
